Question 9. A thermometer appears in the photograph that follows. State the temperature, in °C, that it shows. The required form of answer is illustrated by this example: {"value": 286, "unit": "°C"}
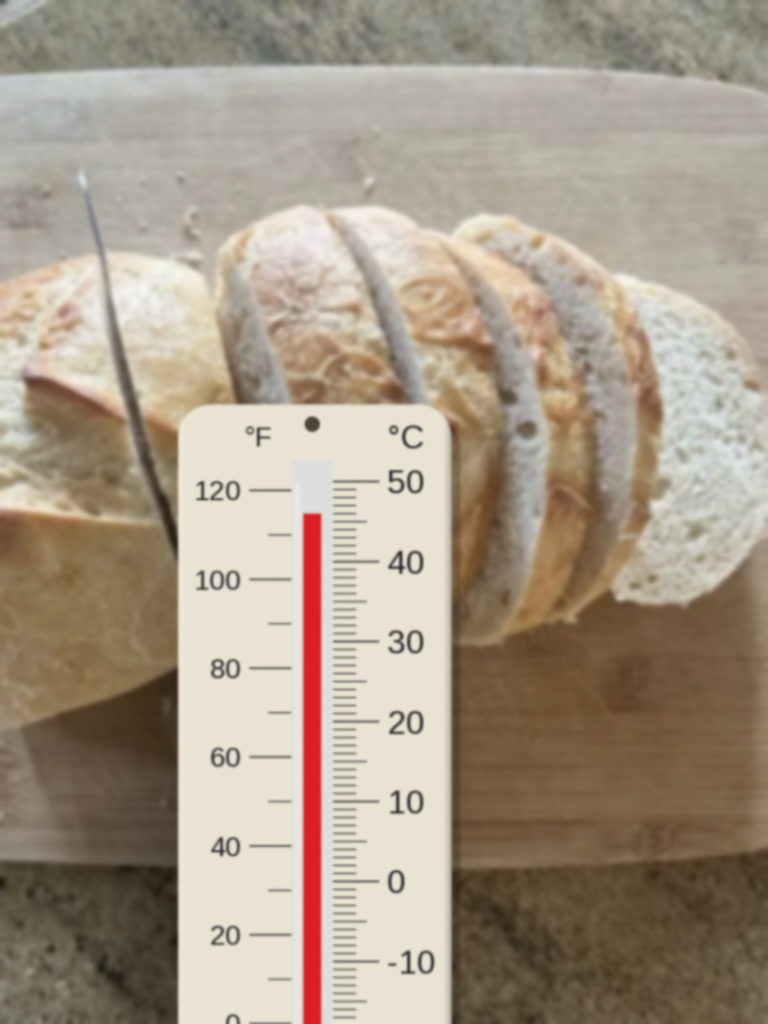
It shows {"value": 46, "unit": "°C"}
